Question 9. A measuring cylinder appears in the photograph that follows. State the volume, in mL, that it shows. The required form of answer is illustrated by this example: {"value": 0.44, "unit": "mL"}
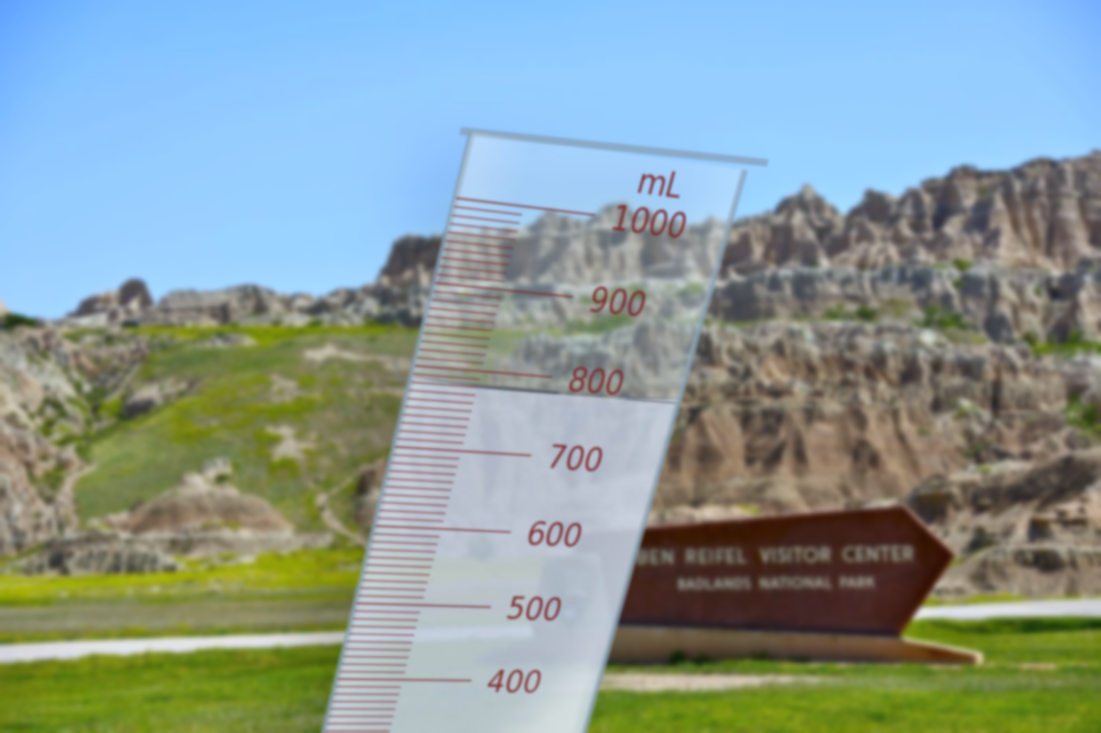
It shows {"value": 780, "unit": "mL"}
